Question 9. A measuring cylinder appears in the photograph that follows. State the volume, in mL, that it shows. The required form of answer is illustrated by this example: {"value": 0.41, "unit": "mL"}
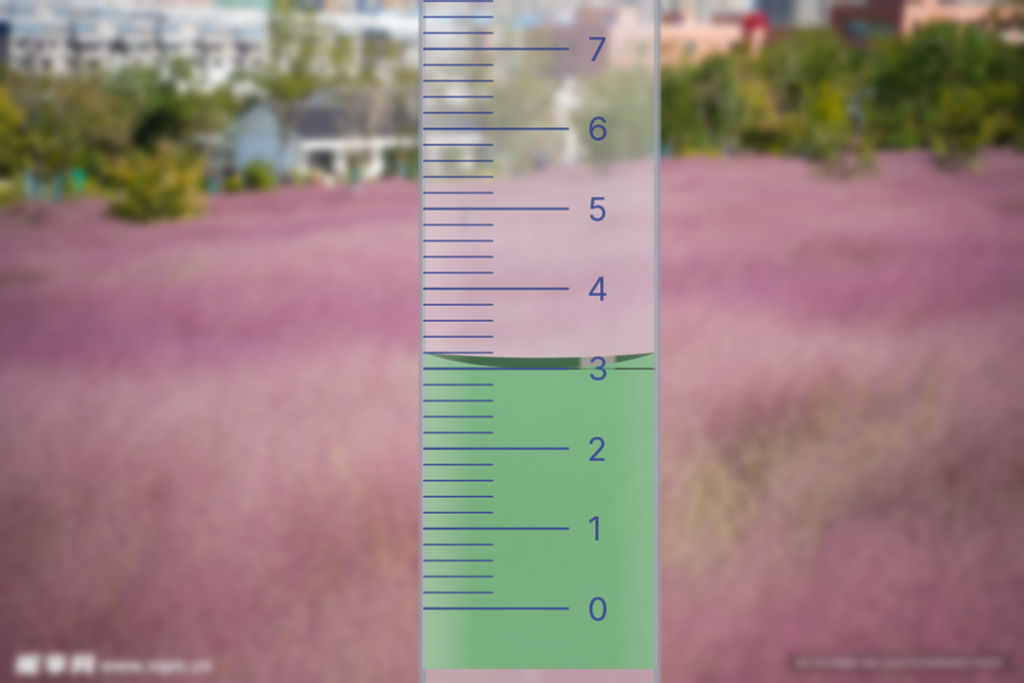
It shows {"value": 3, "unit": "mL"}
